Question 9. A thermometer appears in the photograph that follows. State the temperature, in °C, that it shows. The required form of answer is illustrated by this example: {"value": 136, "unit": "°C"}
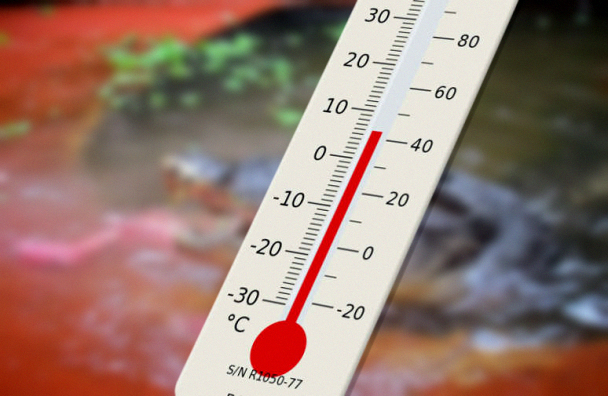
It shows {"value": 6, "unit": "°C"}
